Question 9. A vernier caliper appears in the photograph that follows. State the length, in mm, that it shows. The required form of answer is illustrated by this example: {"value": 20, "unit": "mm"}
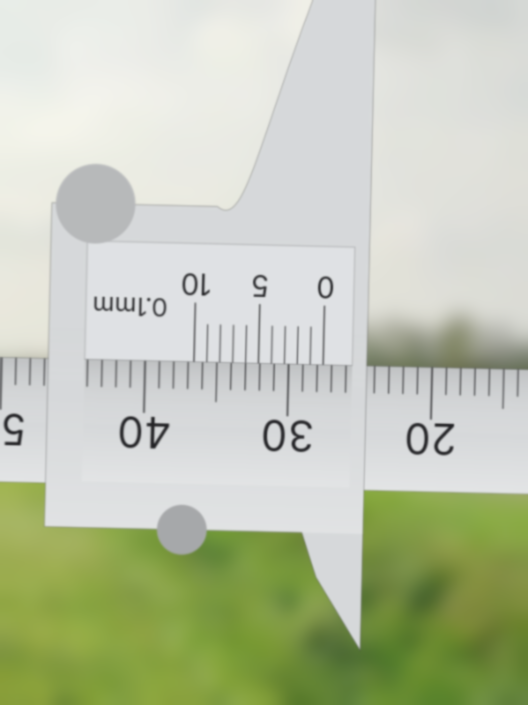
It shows {"value": 27.6, "unit": "mm"}
